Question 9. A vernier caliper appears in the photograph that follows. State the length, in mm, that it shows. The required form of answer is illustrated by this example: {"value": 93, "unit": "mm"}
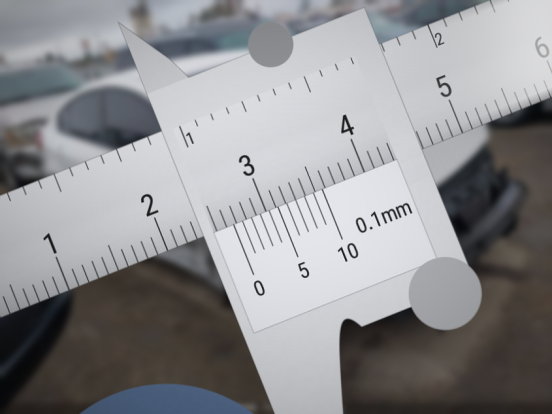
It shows {"value": 26.7, "unit": "mm"}
